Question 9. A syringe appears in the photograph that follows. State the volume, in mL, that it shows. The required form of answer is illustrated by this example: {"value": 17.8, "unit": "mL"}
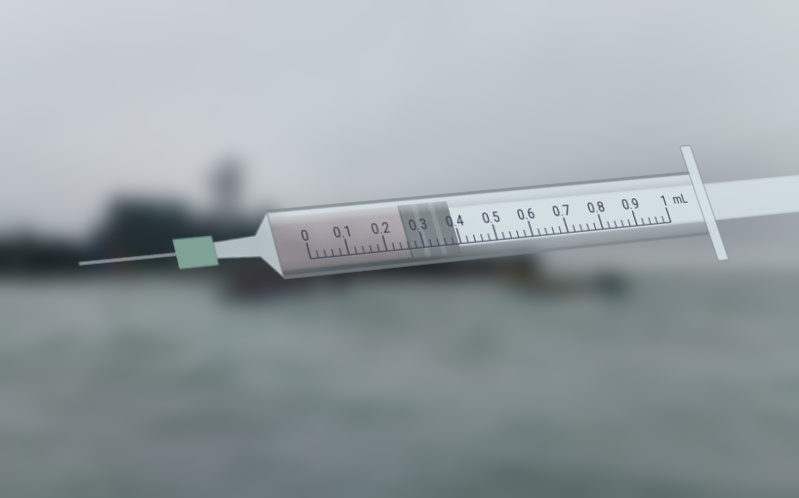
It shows {"value": 0.26, "unit": "mL"}
